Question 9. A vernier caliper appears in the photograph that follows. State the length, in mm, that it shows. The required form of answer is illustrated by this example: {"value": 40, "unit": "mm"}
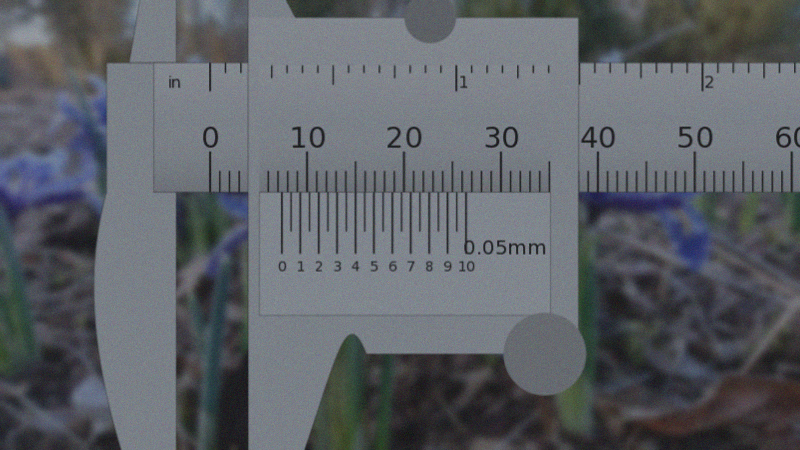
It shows {"value": 7.4, "unit": "mm"}
